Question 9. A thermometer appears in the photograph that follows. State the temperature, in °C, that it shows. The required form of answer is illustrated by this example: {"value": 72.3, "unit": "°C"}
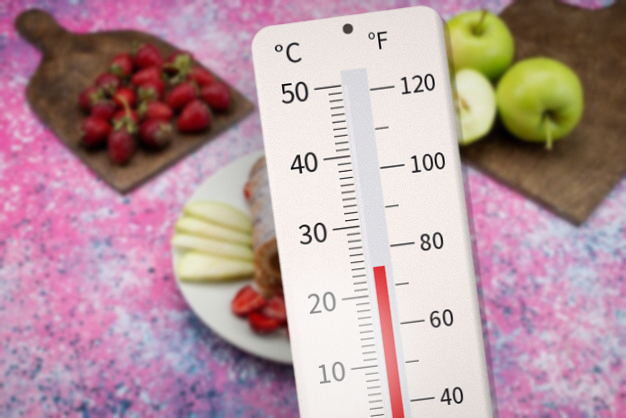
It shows {"value": 24, "unit": "°C"}
